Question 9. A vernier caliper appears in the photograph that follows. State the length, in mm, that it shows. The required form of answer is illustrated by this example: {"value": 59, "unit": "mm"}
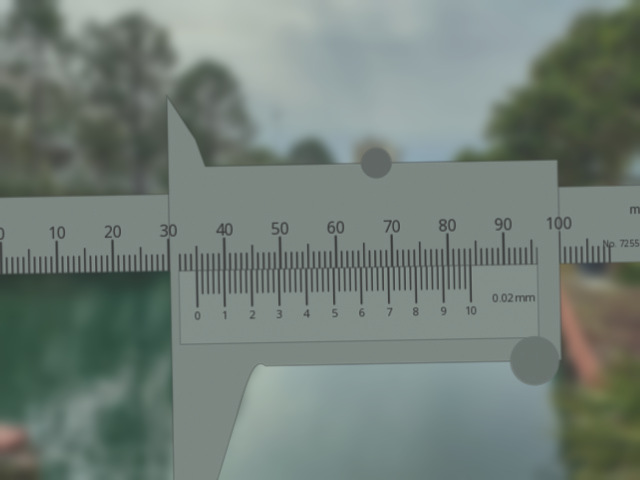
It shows {"value": 35.0, "unit": "mm"}
